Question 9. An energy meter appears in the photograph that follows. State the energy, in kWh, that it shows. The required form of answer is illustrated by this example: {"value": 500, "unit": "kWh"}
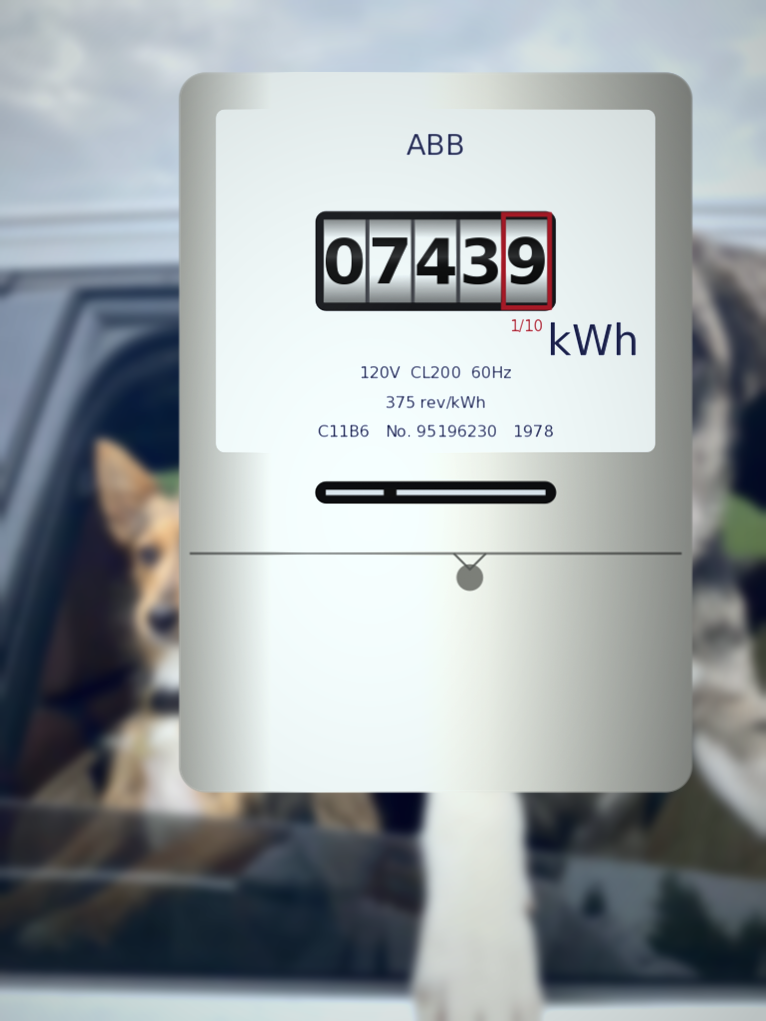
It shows {"value": 743.9, "unit": "kWh"}
